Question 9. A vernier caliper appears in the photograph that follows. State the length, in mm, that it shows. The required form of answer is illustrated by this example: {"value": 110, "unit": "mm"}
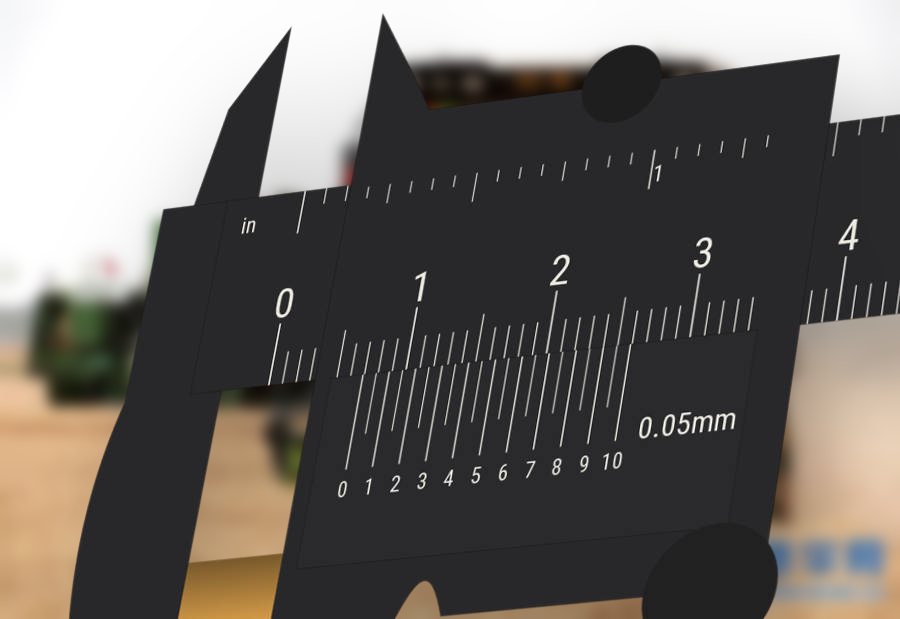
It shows {"value": 6.9, "unit": "mm"}
